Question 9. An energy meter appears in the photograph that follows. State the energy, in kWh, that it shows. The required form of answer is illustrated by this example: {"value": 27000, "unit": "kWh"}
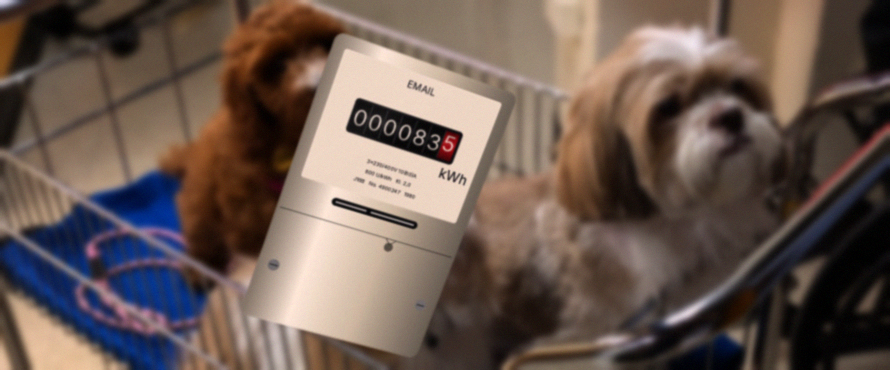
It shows {"value": 83.5, "unit": "kWh"}
